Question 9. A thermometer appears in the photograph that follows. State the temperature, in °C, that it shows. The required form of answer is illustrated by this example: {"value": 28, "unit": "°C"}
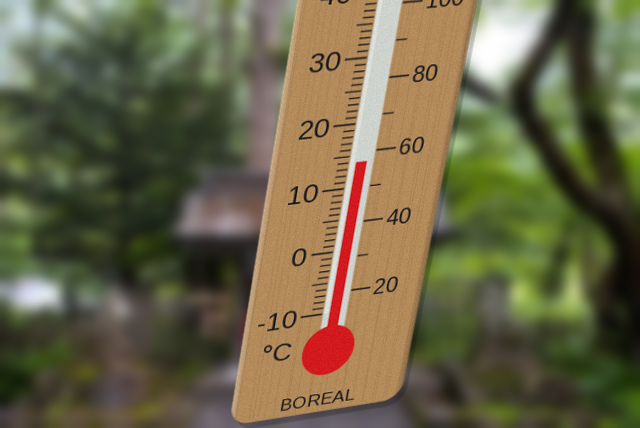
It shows {"value": 14, "unit": "°C"}
